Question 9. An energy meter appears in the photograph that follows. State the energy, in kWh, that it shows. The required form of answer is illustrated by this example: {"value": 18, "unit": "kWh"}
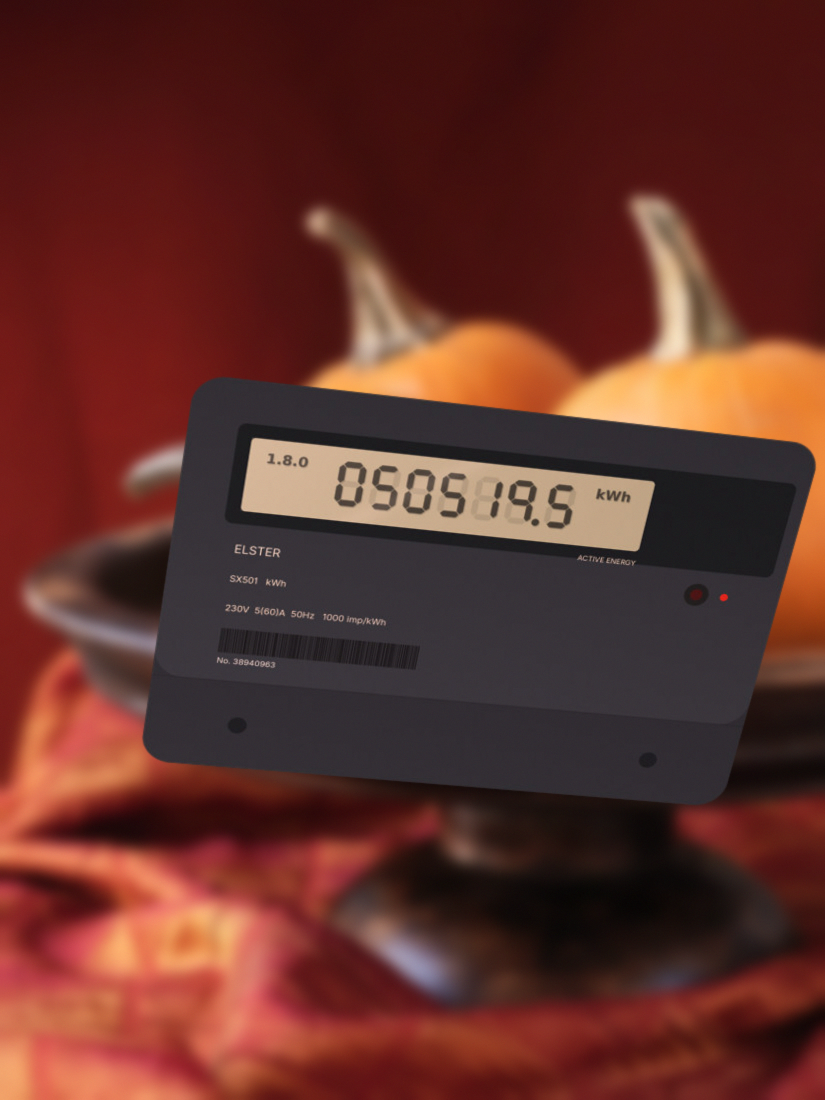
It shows {"value": 50519.5, "unit": "kWh"}
